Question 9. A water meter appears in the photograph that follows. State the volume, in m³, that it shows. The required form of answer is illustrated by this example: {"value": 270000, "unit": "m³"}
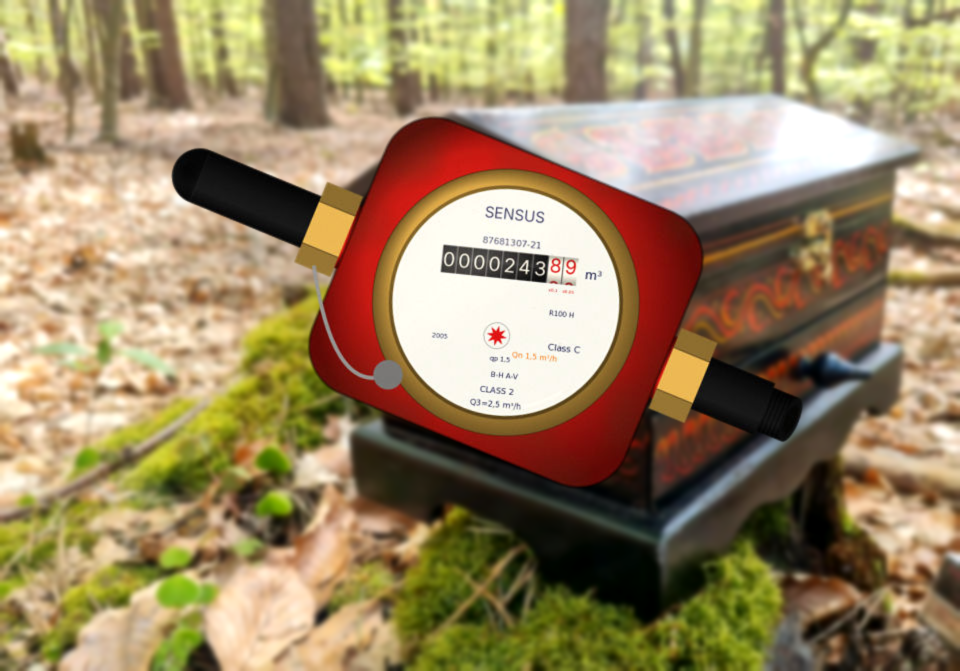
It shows {"value": 243.89, "unit": "m³"}
